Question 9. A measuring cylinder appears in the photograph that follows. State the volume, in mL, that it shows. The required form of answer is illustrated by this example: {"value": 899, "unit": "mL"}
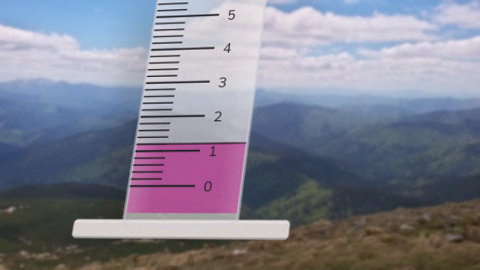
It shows {"value": 1.2, "unit": "mL"}
